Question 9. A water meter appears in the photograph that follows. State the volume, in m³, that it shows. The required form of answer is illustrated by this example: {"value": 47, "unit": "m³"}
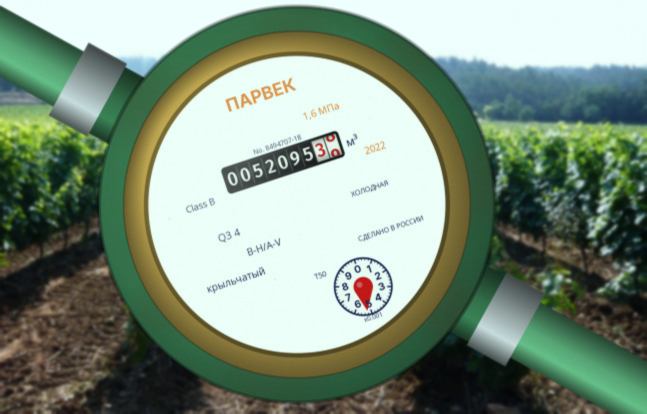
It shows {"value": 52095.385, "unit": "m³"}
